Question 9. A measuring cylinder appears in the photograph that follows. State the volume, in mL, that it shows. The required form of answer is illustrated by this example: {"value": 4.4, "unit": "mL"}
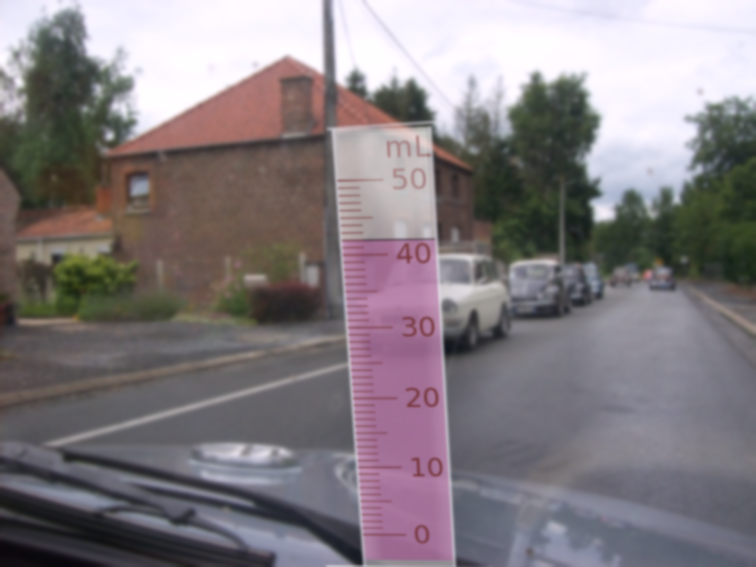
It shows {"value": 42, "unit": "mL"}
